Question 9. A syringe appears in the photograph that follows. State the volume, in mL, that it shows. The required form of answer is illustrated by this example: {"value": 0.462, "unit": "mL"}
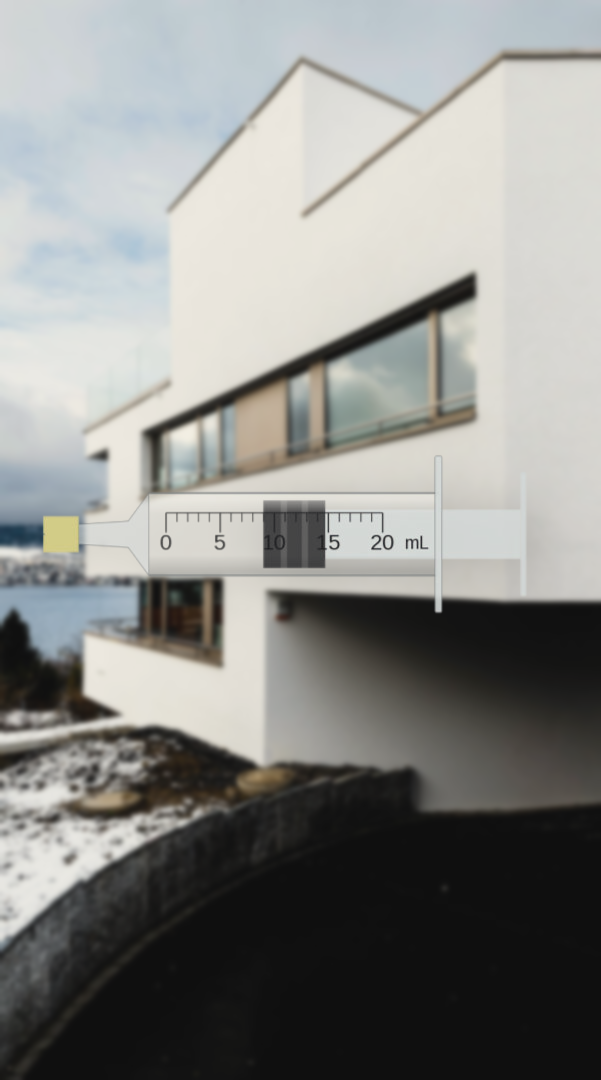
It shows {"value": 9, "unit": "mL"}
